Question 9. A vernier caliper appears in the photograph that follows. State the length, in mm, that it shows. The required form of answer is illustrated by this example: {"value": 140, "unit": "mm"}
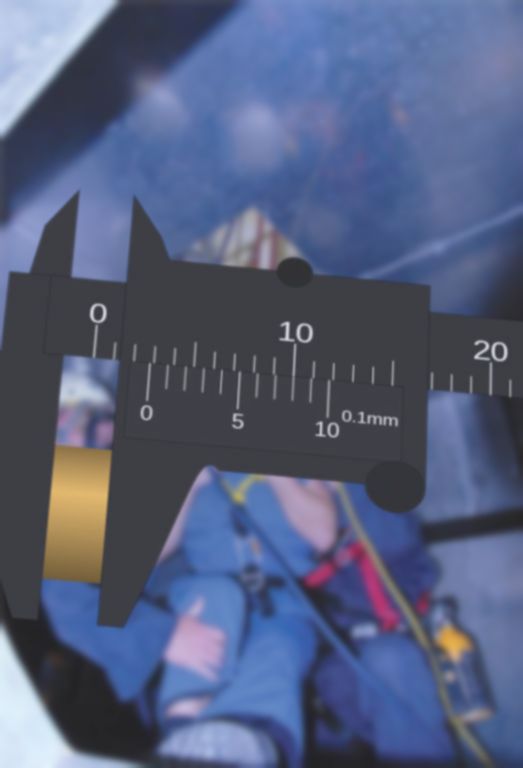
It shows {"value": 2.8, "unit": "mm"}
